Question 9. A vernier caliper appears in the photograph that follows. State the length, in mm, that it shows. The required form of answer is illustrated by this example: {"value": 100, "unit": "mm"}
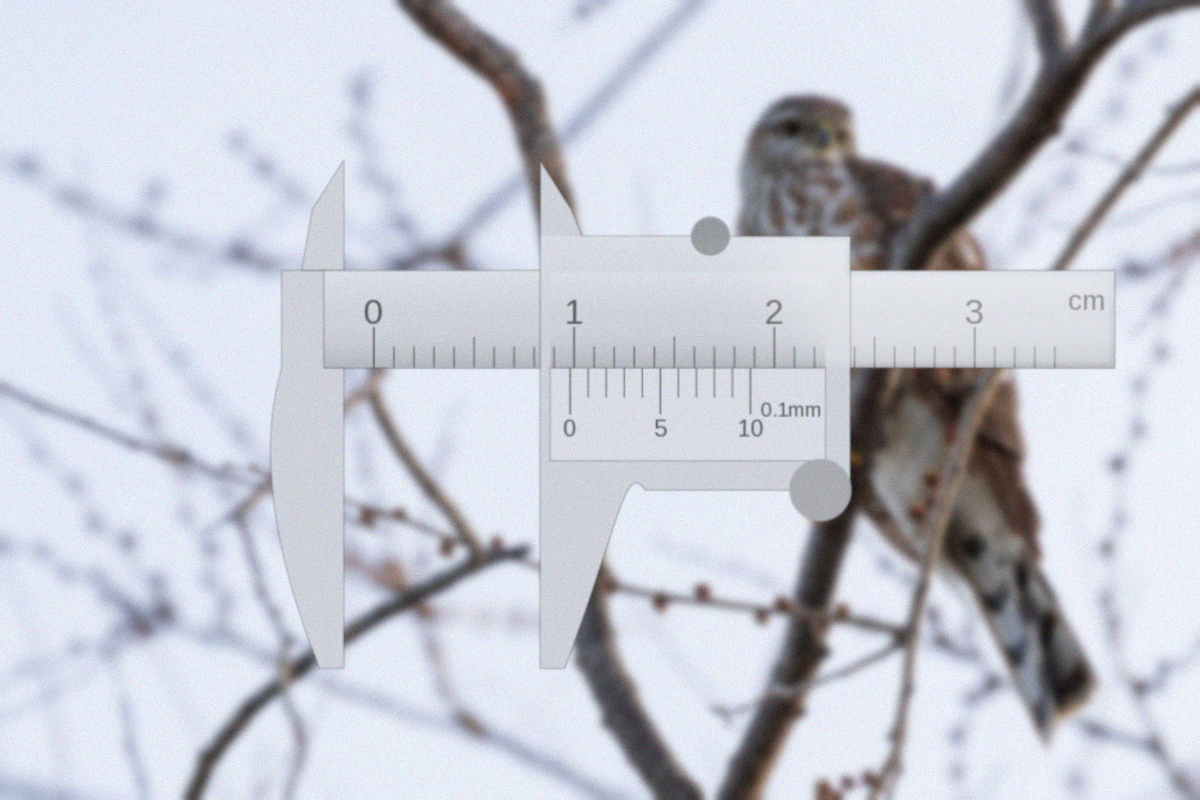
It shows {"value": 9.8, "unit": "mm"}
